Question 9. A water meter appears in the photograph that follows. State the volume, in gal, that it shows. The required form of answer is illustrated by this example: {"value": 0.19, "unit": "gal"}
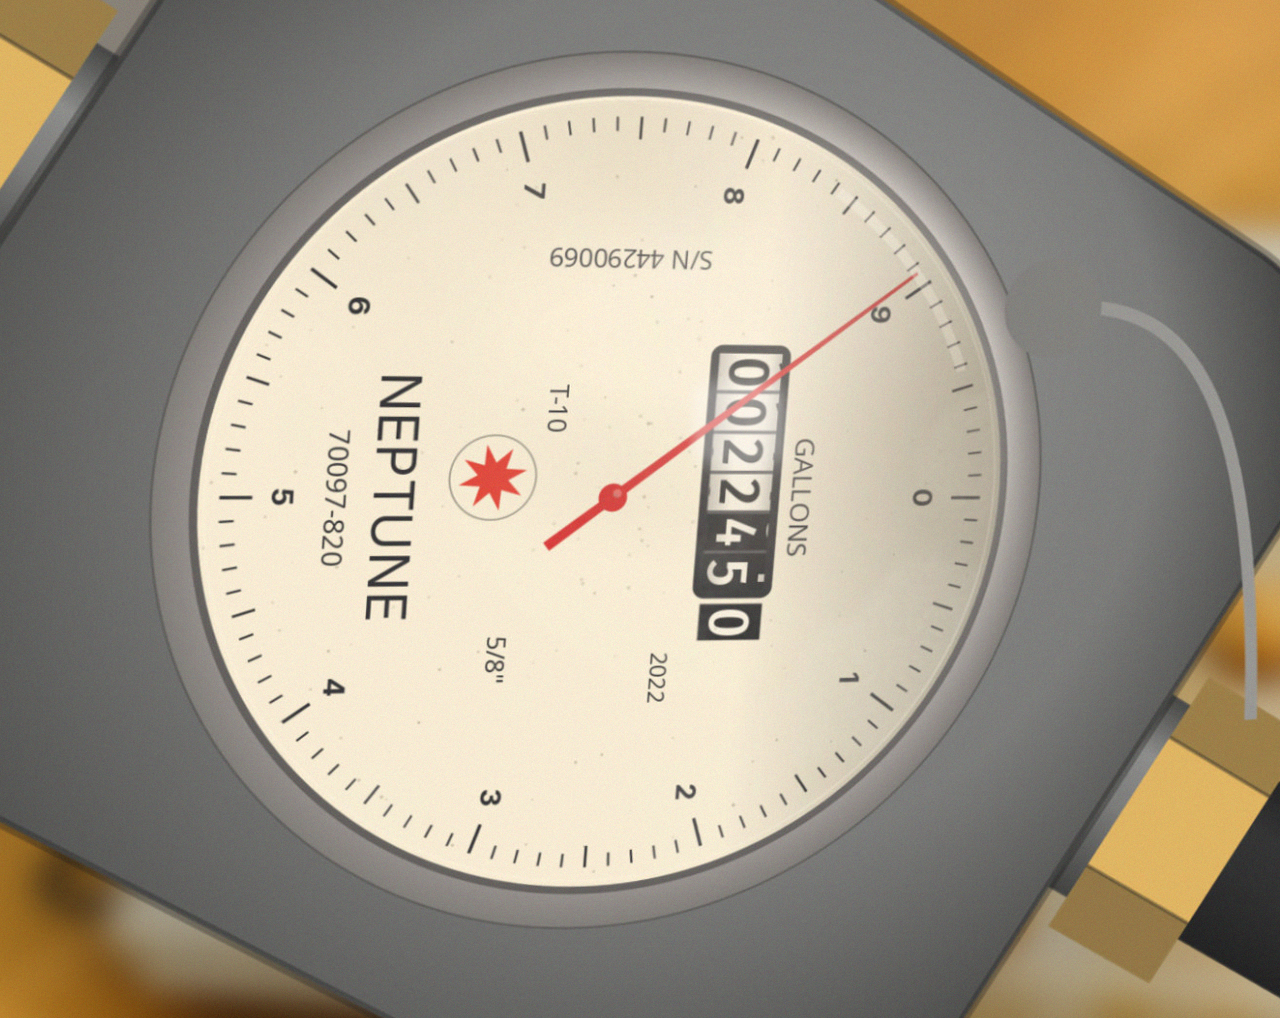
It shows {"value": 22448.9, "unit": "gal"}
